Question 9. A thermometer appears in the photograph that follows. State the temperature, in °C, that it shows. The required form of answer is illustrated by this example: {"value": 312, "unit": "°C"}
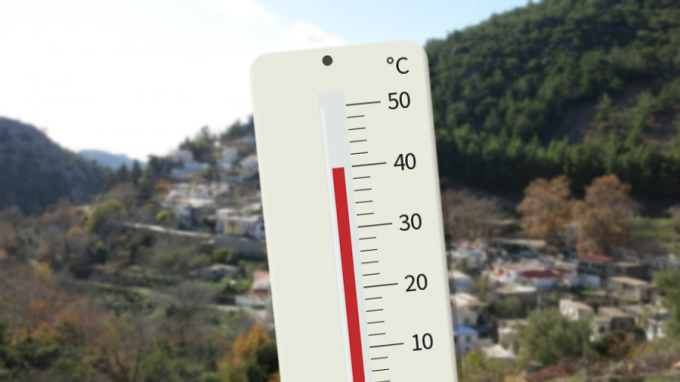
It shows {"value": 40, "unit": "°C"}
